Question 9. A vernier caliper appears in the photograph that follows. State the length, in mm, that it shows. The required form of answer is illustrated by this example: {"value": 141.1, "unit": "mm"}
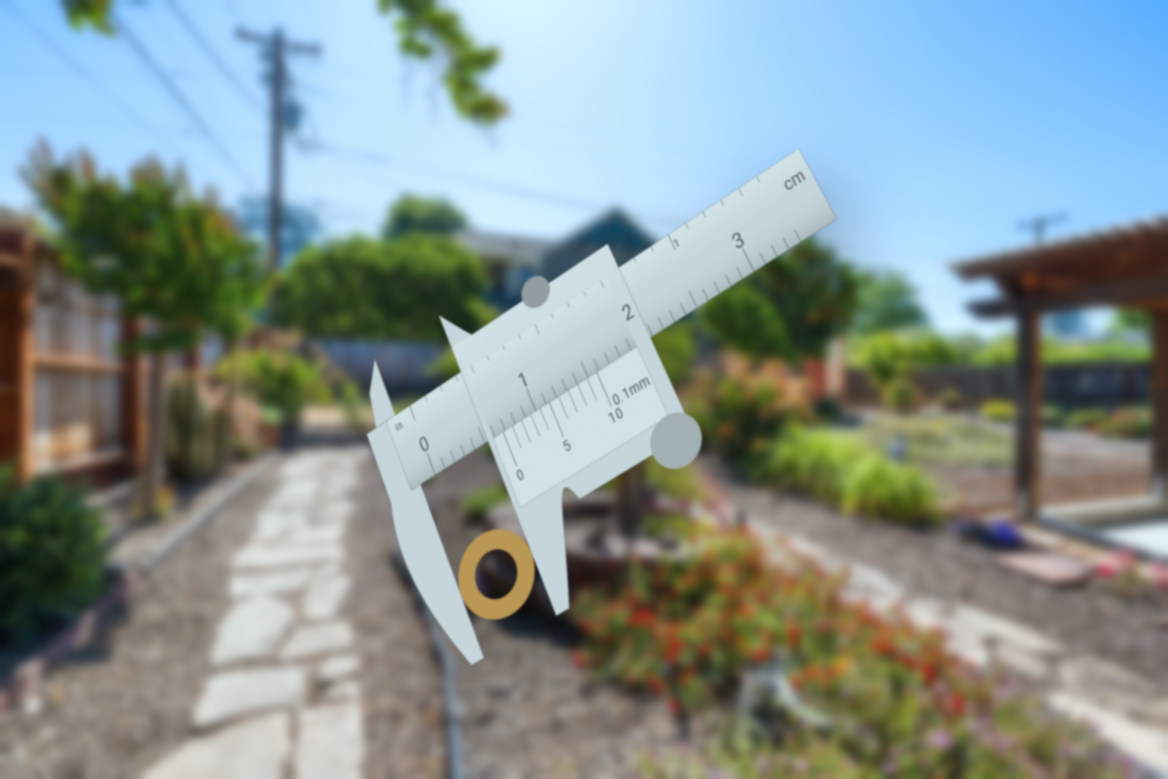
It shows {"value": 6.8, "unit": "mm"}
